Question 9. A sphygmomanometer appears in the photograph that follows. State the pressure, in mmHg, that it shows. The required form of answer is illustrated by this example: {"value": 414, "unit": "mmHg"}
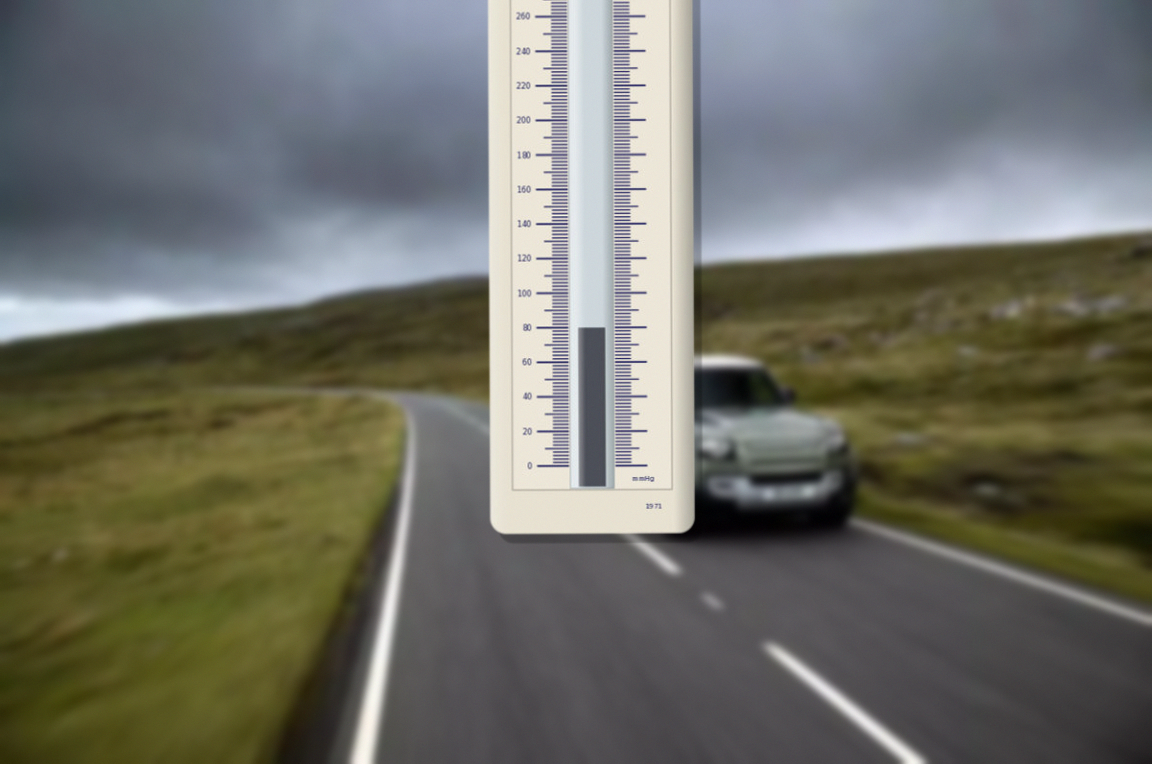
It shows {"value": 80, "unit": "mmHg"}
